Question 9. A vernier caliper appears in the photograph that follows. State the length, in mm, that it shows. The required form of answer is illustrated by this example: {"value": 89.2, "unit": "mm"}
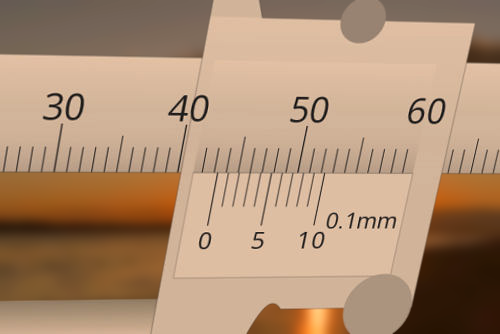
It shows {"value": 43.3, "unit": "mm"}
